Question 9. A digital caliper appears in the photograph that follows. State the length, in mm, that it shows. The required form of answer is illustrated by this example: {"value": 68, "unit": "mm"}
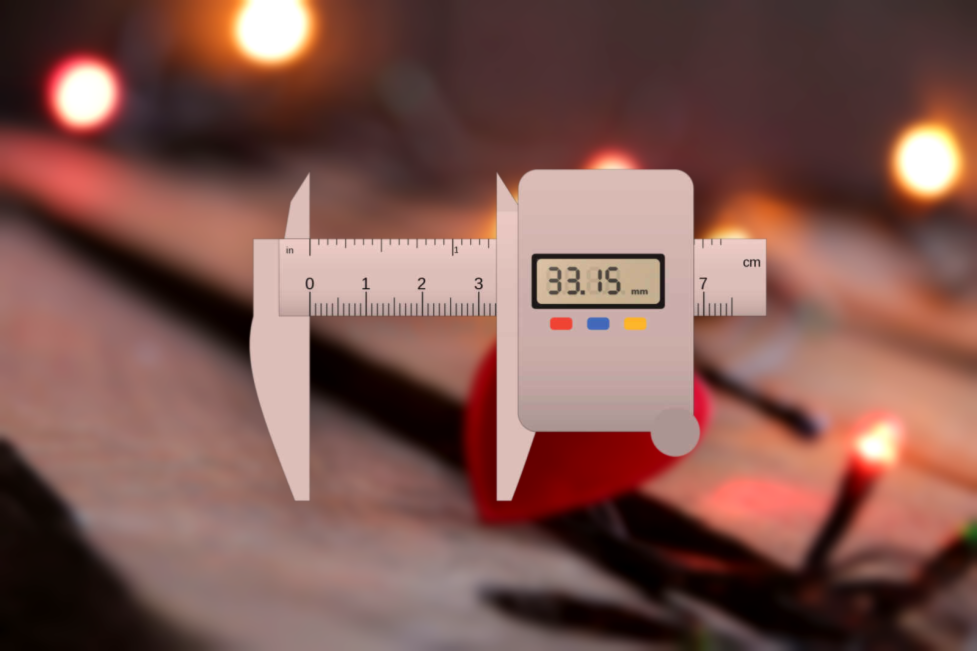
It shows {"value": 33.15, "unit": "mm"}
